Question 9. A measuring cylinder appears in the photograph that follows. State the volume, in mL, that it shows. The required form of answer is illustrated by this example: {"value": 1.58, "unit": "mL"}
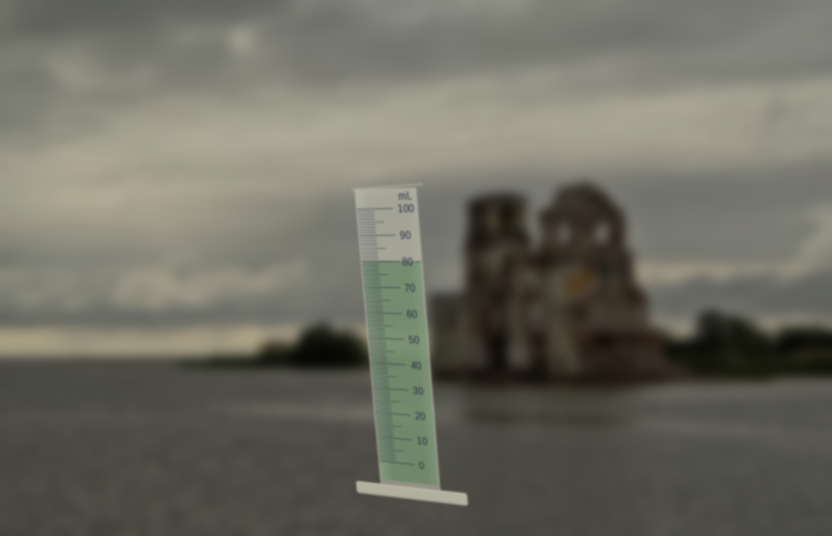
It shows {"value": 80, "unit": "mL"}
